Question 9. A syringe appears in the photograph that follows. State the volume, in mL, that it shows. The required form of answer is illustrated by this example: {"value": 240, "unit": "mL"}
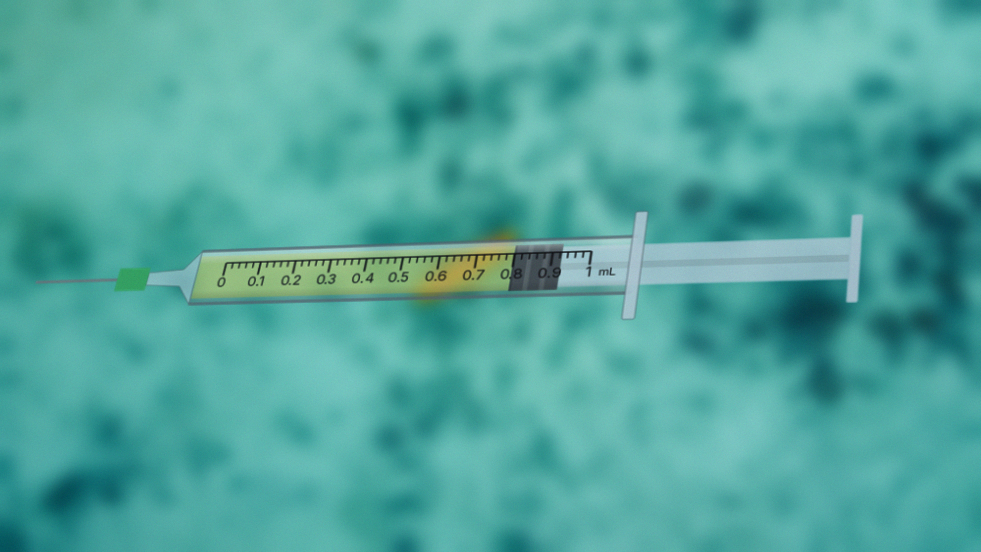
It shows {"value": 0.8, "unit": "mL"}
